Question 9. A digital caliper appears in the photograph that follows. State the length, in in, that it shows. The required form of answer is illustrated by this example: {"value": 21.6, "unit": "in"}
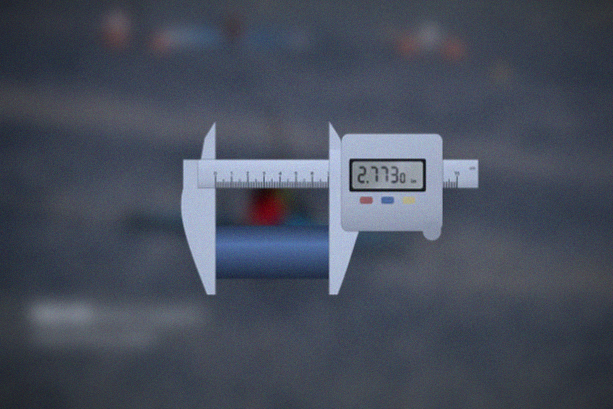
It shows {"value": 2.7730, "unit": "in"}
